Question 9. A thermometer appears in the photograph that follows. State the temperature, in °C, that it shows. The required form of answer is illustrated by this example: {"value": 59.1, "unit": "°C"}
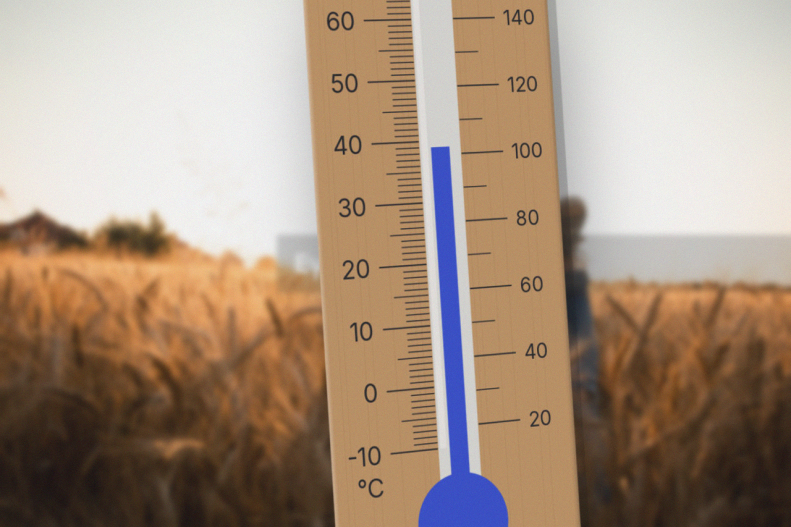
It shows {"value": 39, "unit": "°C"}
